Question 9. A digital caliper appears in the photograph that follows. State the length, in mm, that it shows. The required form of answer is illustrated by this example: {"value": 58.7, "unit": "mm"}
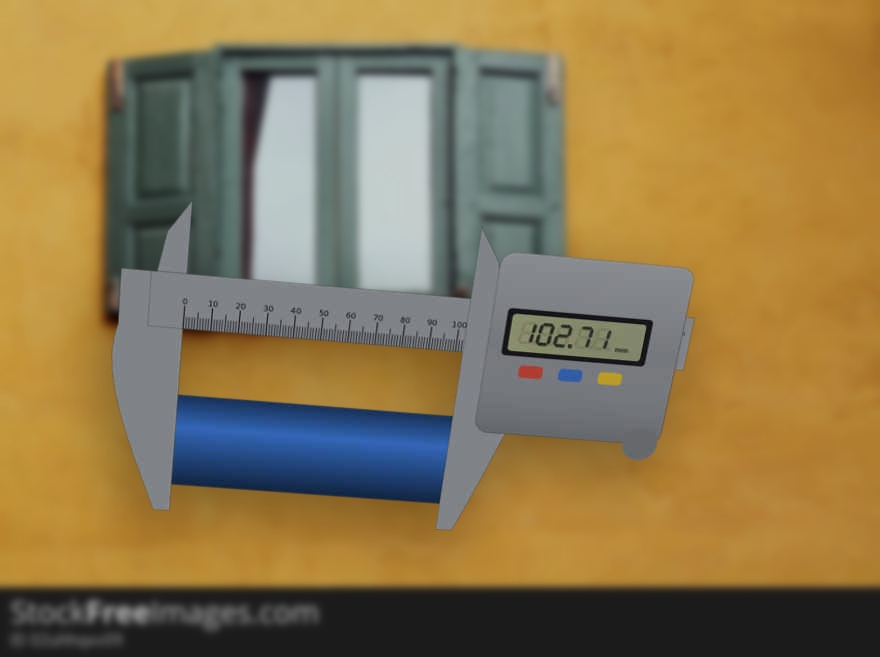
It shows {"value": 102.71, "unit": "mm"}
